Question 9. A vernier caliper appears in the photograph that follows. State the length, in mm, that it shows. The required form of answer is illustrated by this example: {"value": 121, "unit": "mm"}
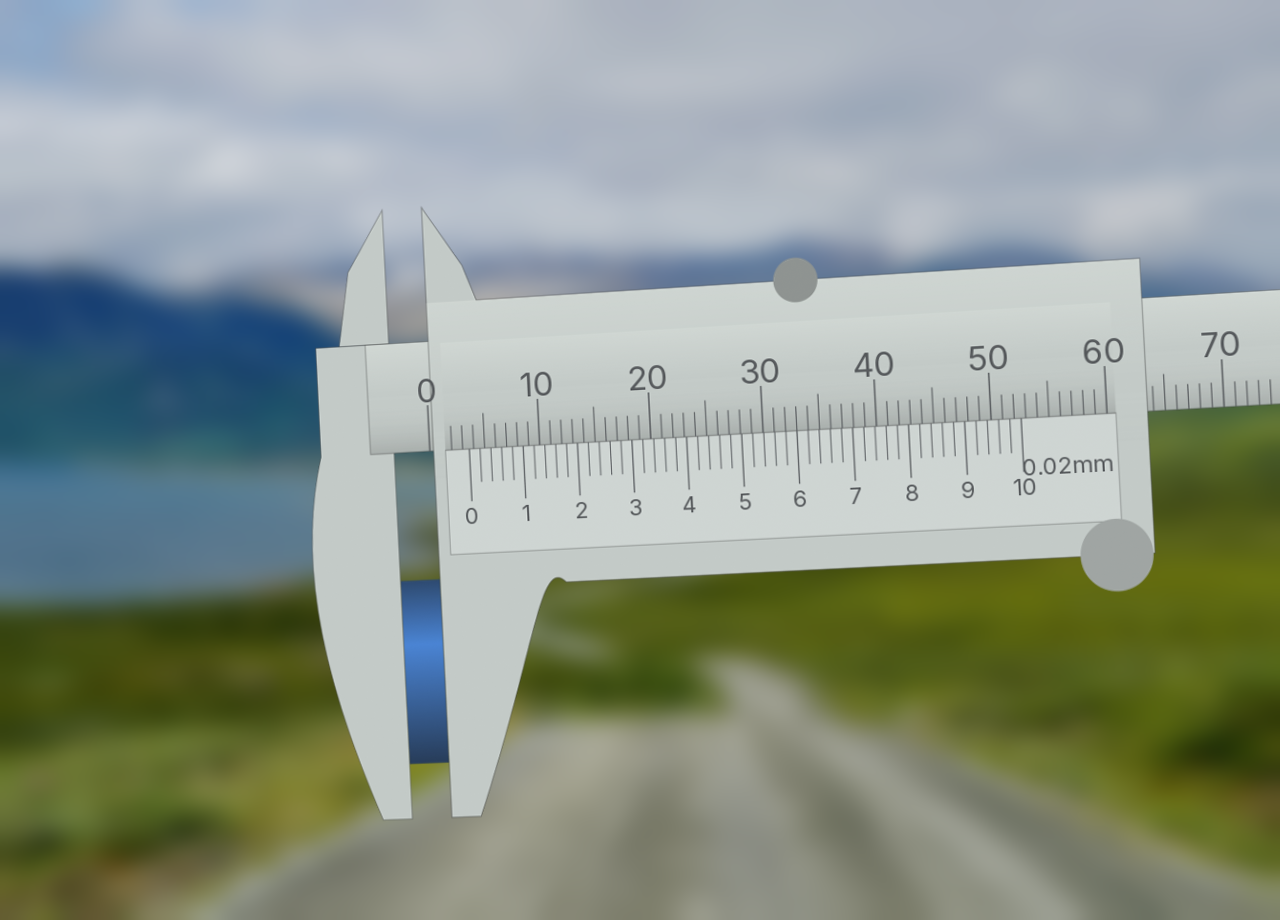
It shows {"value": 3.6, "unit": "mm"}
